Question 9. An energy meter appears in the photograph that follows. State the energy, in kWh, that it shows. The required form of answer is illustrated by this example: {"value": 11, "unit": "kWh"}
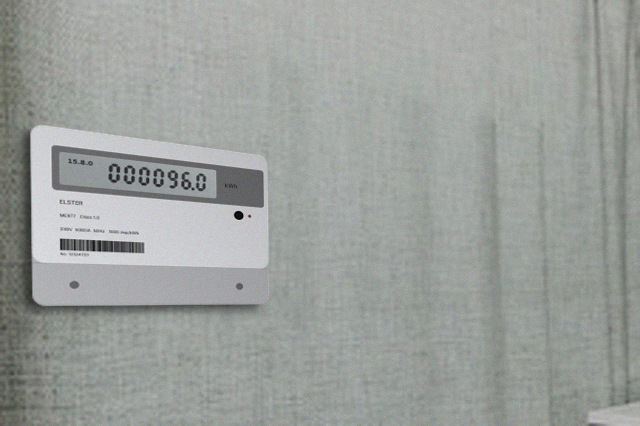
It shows {"value": 96.0, "unit": "kWh"}
